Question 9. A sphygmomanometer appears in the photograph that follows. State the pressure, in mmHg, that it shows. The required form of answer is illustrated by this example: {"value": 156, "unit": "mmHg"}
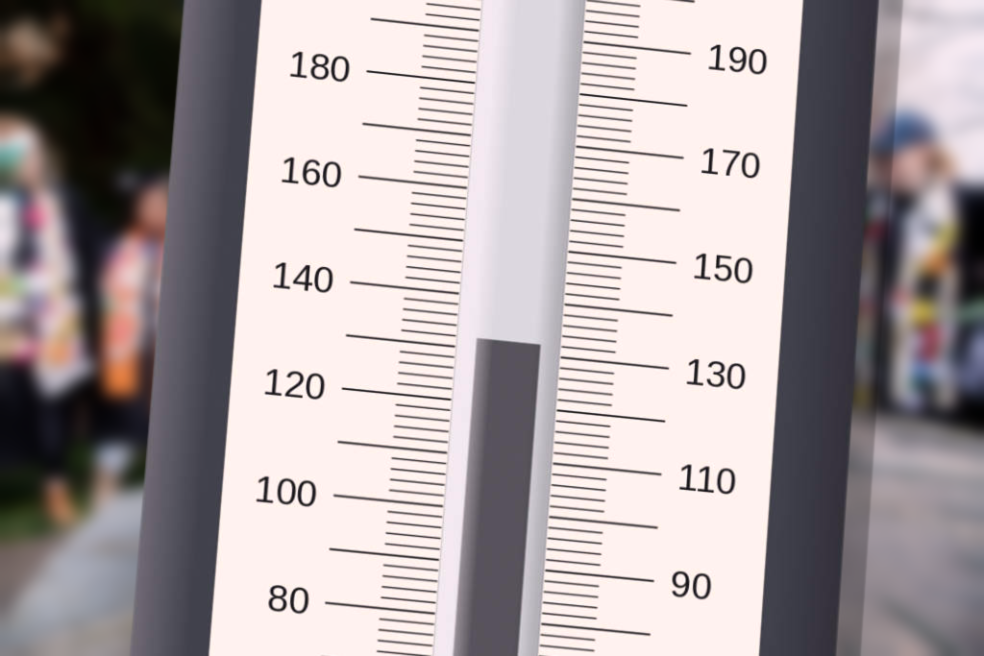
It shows {"value": 132, "unit": "mmHg"}
